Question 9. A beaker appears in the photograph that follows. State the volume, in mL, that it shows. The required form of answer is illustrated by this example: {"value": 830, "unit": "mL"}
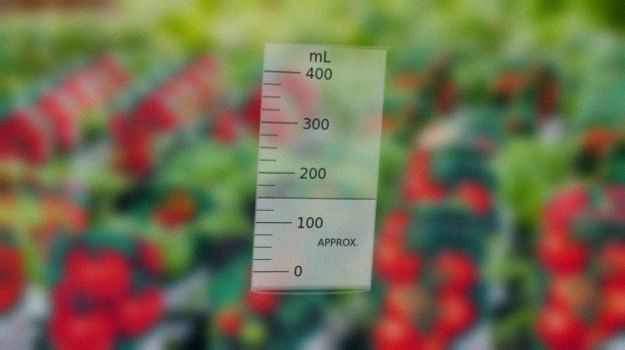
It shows {"value": 150, "unit": "mL"}
